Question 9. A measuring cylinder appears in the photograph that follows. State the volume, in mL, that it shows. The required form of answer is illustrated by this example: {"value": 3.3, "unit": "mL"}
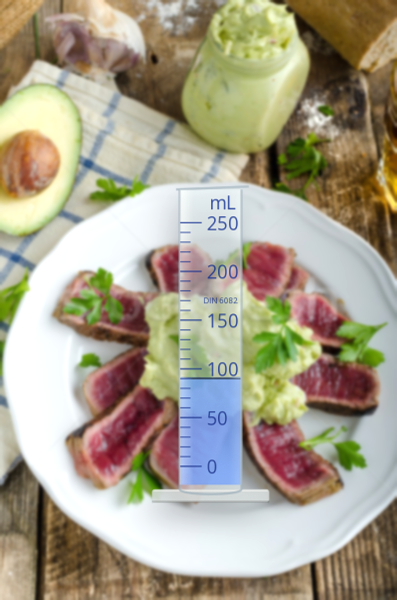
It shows {"value": 90, "unit": "mL"}
